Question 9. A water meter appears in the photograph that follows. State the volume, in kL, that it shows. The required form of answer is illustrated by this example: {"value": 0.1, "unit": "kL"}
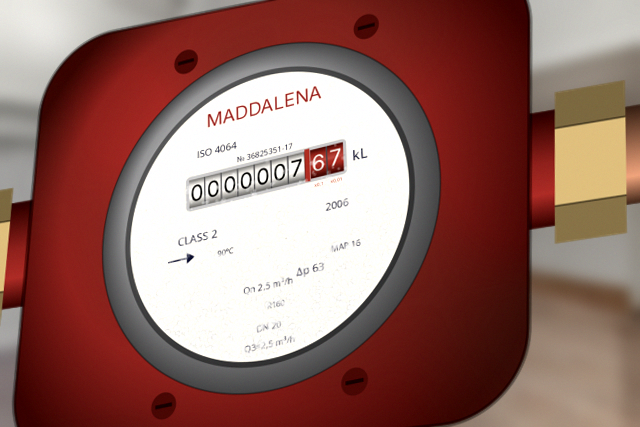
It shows {"value": 7.67, "unit": "kL"}
